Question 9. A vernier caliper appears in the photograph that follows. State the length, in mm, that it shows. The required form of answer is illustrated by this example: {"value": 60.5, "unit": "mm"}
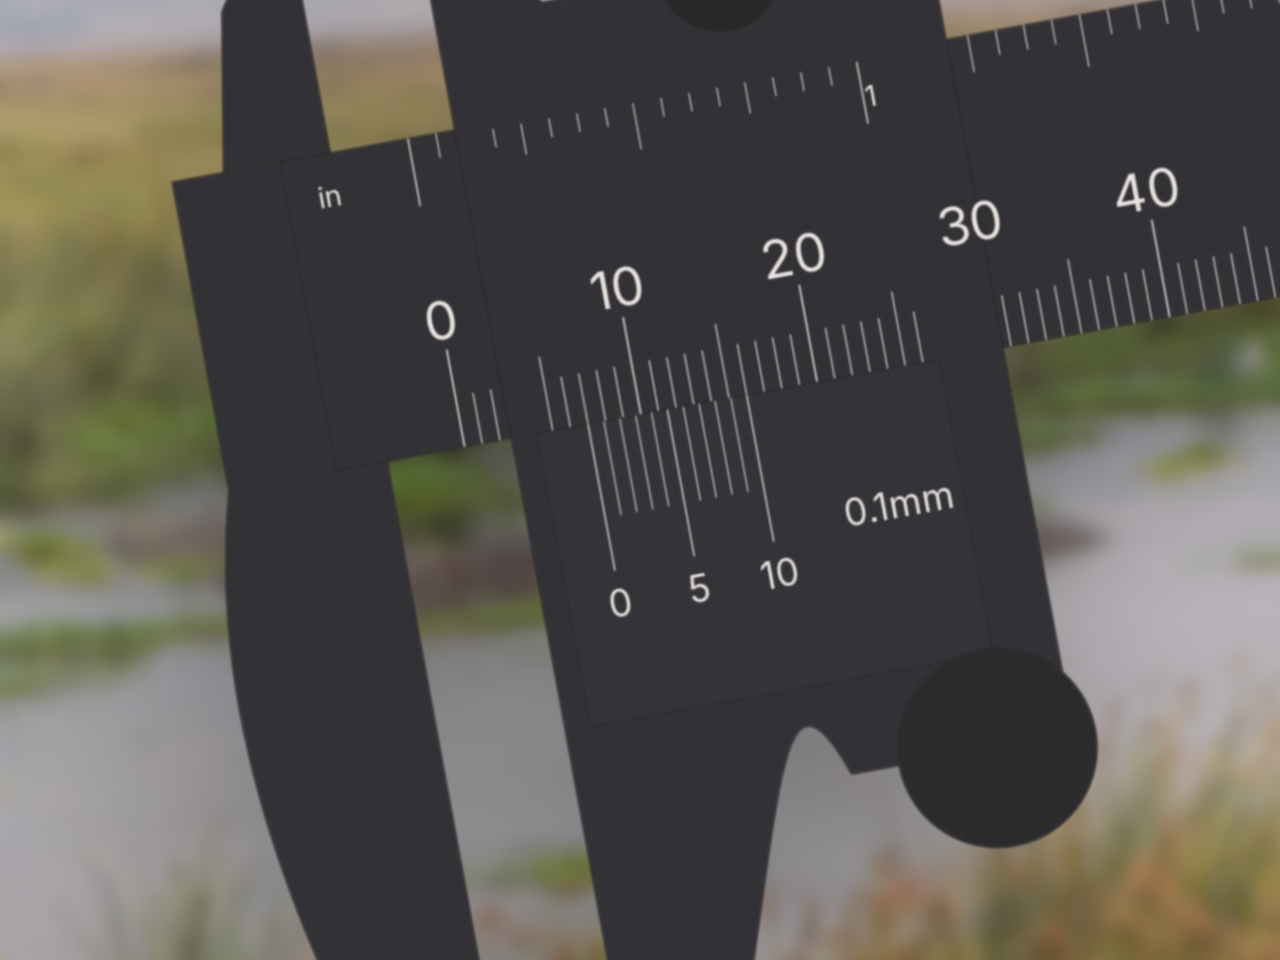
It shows {"value": 7.0, "unit": "mm"}
